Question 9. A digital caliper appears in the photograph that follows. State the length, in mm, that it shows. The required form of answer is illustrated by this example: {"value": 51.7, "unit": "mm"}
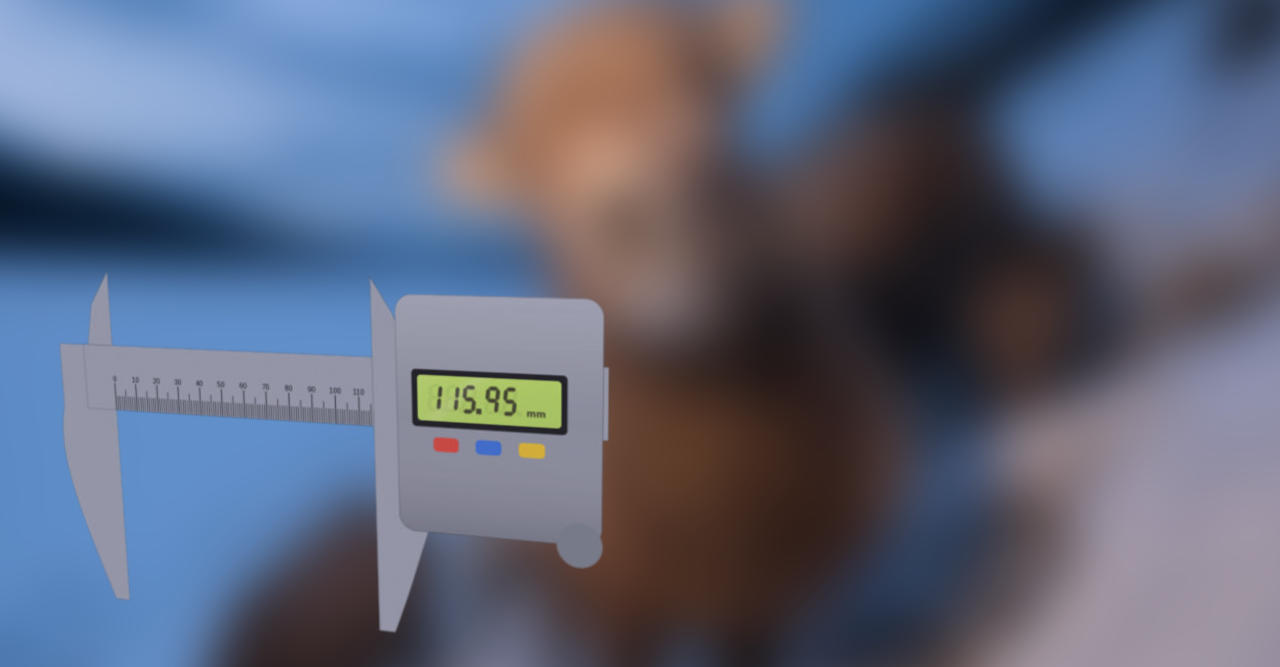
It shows {"value": 115.95, "unit": "mm"}
